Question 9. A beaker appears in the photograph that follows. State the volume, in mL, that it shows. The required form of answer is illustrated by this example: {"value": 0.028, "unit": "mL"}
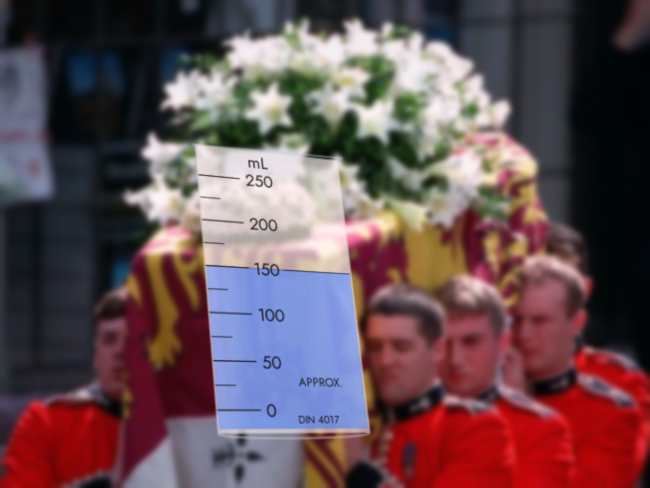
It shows {"value": 150, "unit": "mL"}
